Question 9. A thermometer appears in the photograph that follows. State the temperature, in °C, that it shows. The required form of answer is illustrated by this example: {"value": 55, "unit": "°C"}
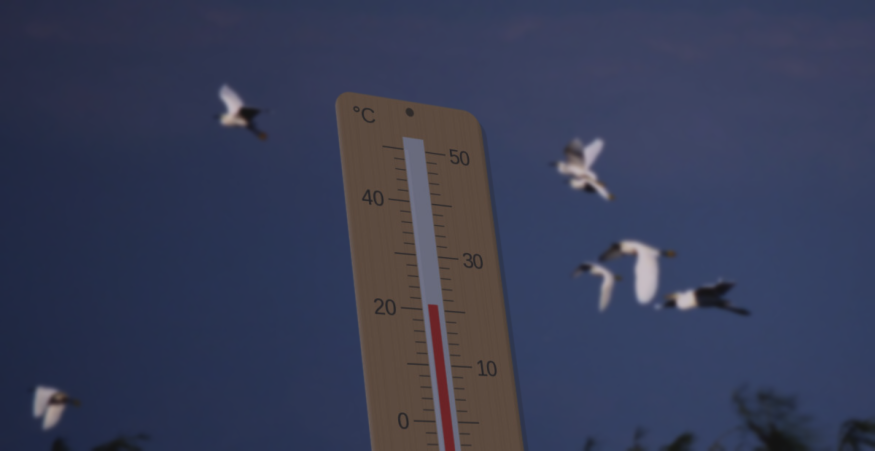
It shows {"value": 21, "unit": "°C"}
